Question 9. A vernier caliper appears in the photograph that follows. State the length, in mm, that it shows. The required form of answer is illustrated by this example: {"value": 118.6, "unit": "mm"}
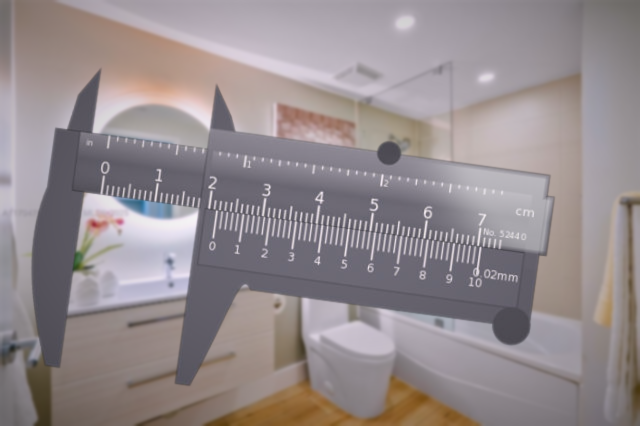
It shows {"value": 21.5, "unit": "mm"}
